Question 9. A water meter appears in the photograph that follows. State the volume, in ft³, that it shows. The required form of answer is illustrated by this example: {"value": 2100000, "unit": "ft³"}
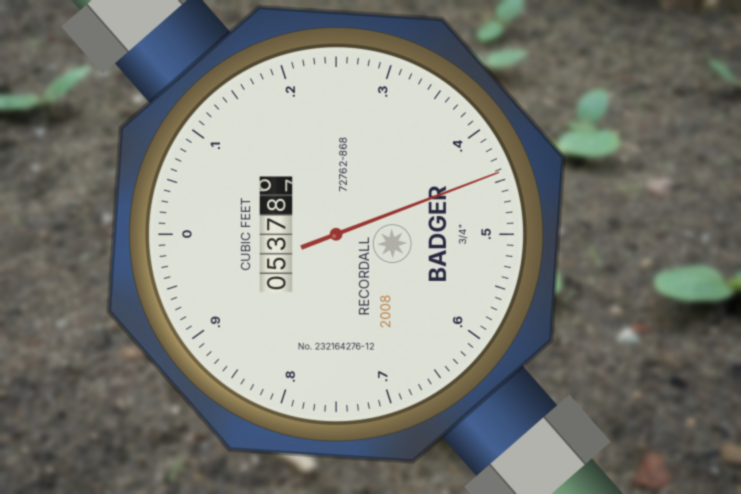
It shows {"value": 53786.44, "unit": "ft³"}
